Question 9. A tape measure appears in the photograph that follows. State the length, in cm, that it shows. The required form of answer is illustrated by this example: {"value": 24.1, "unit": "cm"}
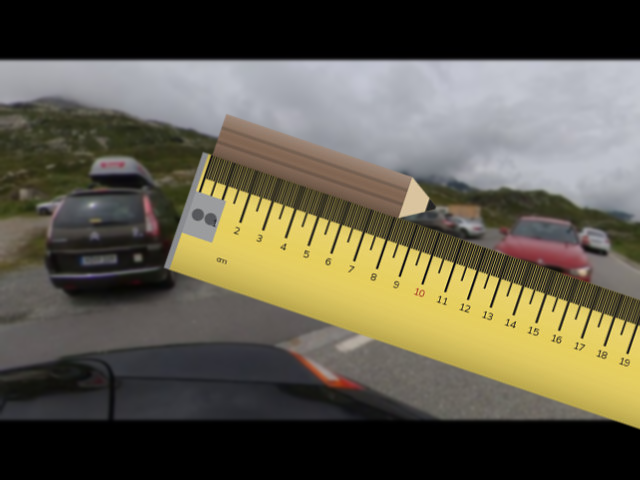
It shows {"value": 9.5, "unit": "cm"}
